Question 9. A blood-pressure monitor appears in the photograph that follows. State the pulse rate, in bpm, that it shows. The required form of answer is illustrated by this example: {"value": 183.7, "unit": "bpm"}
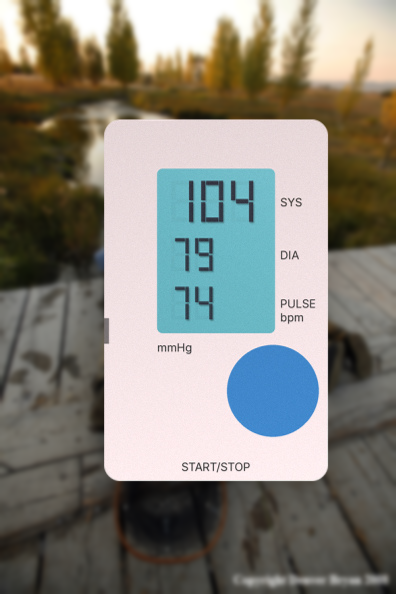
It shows {"value": 74, "unit": "bpm"}
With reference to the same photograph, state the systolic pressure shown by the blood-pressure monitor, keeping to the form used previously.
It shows {"value": 104, "unit": "mmHg"}
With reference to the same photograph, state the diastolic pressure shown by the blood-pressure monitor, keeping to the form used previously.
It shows {"value": 79, "unit": "mmHg"}
